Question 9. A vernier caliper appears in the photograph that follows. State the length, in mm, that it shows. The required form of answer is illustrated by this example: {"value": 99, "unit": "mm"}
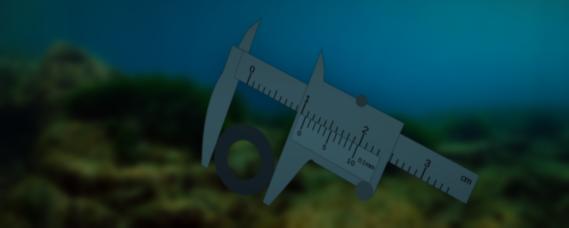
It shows {"value": 10.8, "unit": "mm"}
